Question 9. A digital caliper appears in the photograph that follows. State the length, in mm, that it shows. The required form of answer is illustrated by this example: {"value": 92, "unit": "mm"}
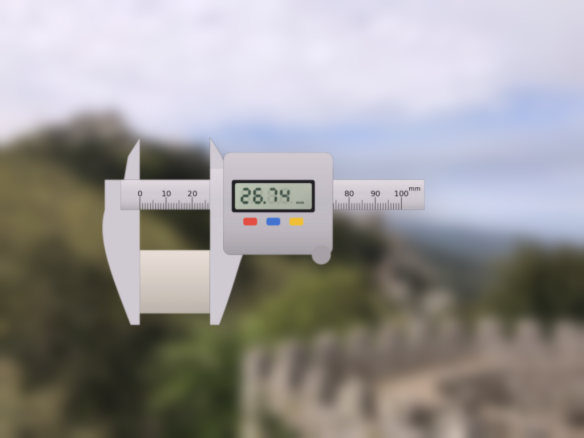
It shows {"value": 26.74, "unit": "mm"}
